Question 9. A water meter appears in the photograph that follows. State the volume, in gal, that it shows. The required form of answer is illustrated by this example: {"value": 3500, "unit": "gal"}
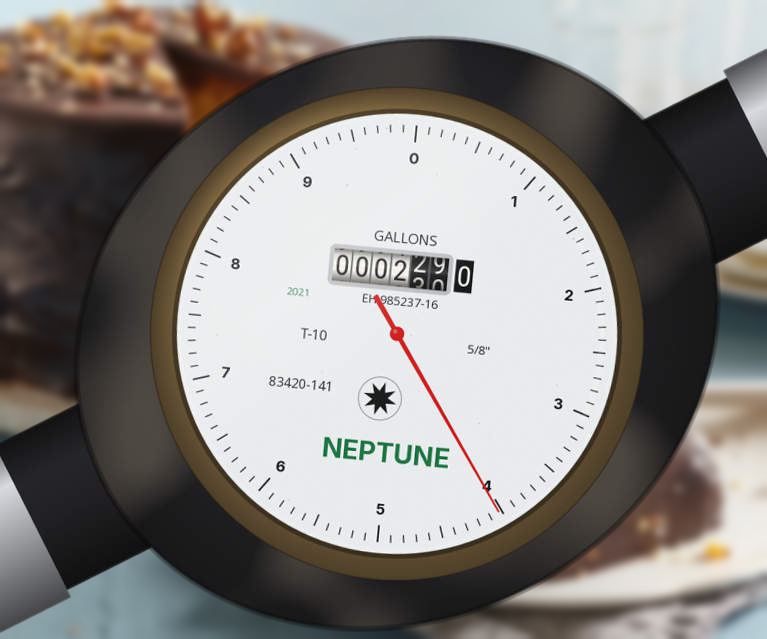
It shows {"value": 2294.0, "unit": "gal"}
